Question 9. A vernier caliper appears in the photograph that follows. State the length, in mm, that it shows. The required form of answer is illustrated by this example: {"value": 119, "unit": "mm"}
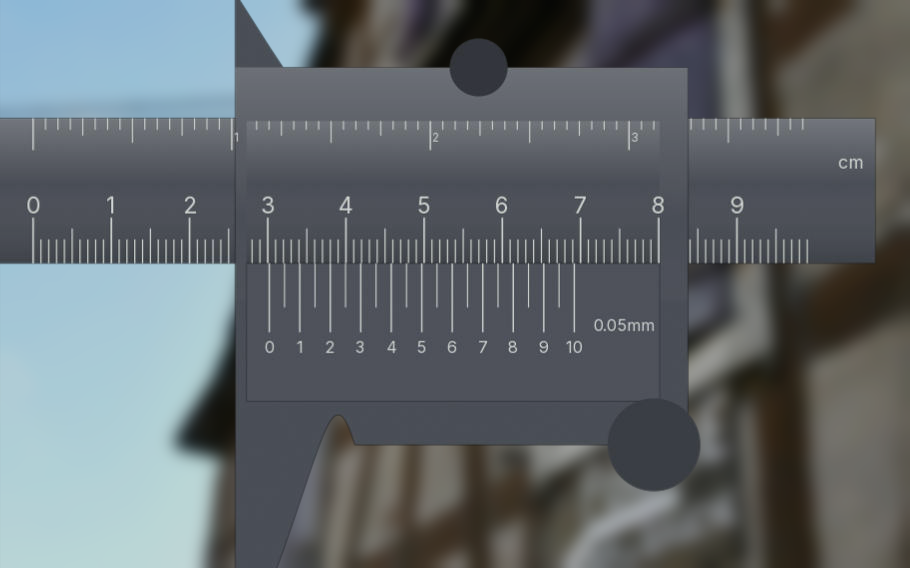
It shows {"value": 30.2, "unit": "mm"}
